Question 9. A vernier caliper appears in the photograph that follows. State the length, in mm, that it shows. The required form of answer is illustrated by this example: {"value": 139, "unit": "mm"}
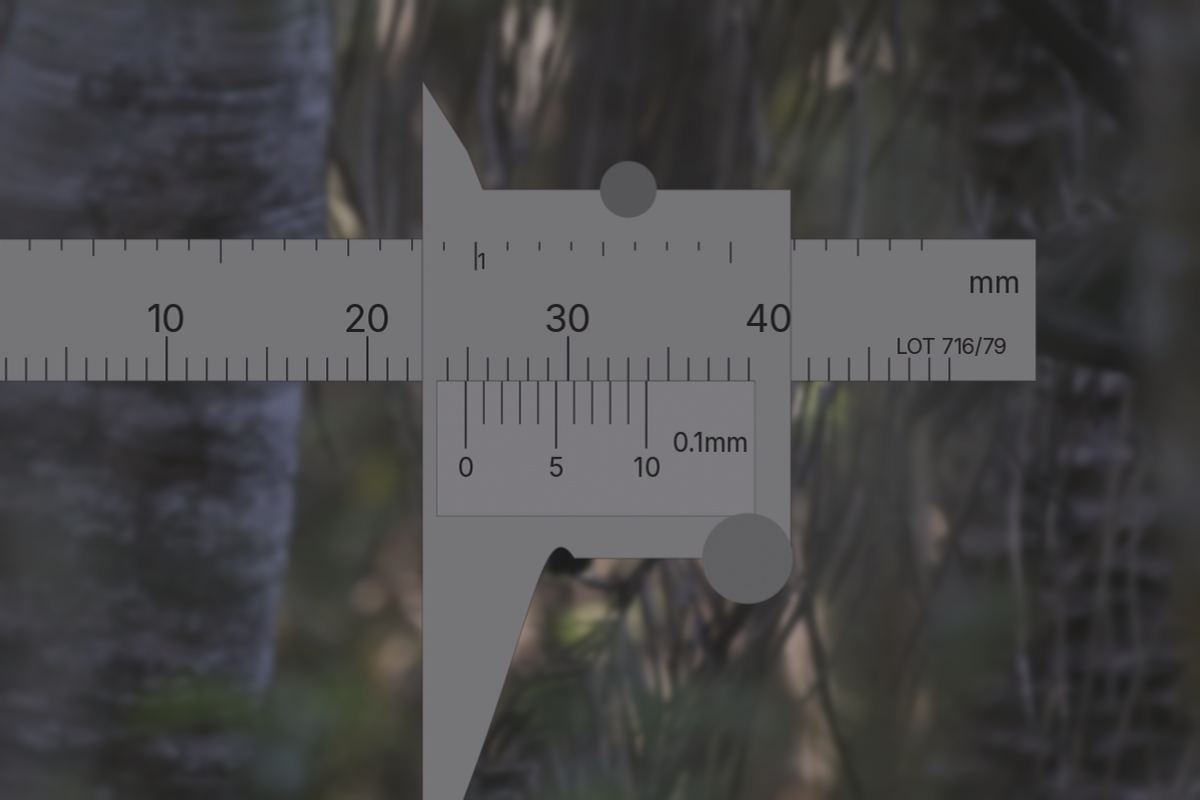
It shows {"value": 24.9, "unit": "mm"}
